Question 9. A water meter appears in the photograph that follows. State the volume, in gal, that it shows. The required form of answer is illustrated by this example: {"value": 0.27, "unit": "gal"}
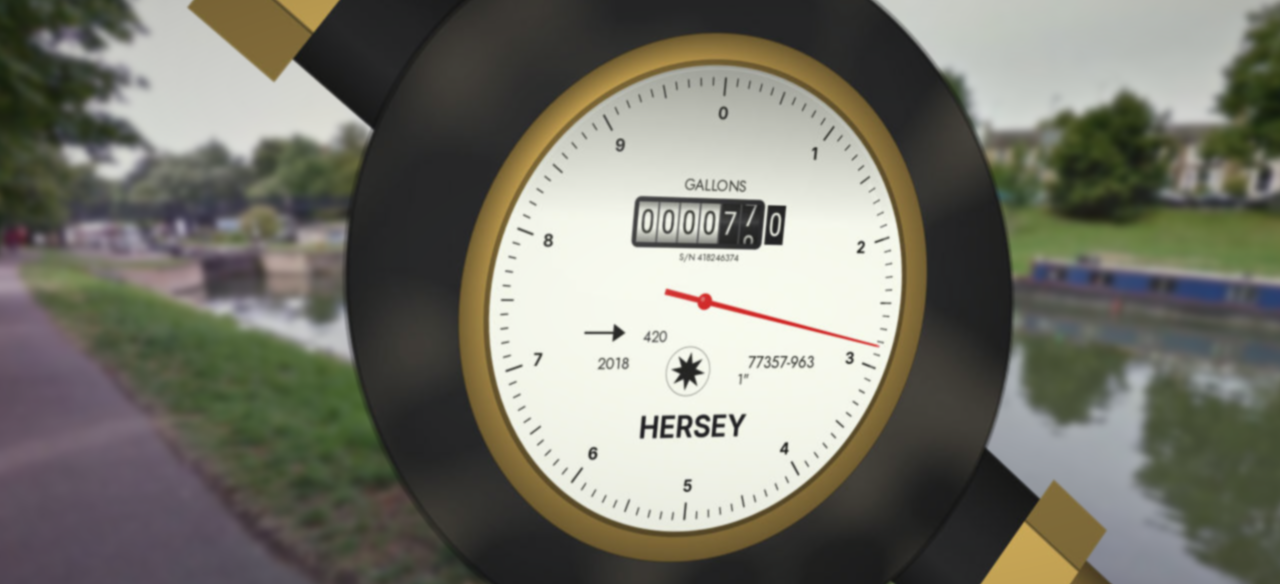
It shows {"value": 772.8, "unit": "gal"}
